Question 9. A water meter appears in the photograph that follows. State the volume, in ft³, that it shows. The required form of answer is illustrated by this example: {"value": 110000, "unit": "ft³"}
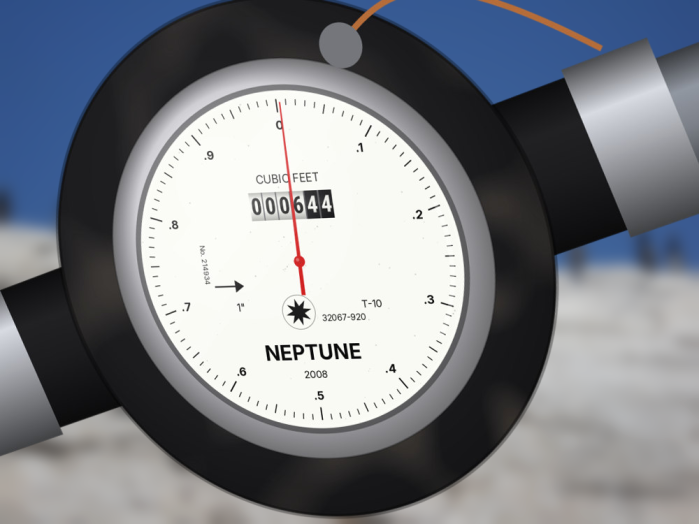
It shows {"value": 644.00, "unit": "ft³"}
